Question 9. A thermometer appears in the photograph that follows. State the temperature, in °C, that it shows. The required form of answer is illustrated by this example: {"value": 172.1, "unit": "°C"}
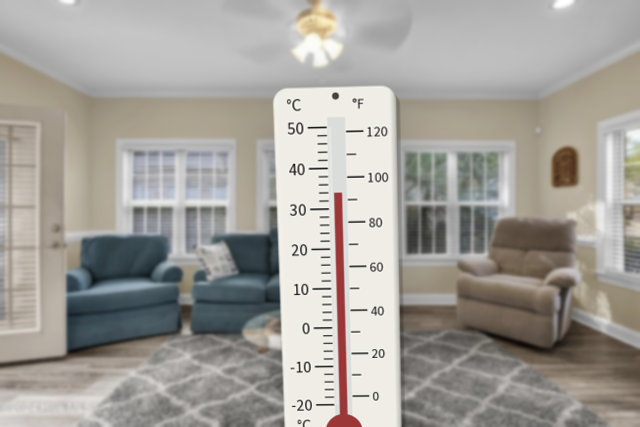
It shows {"value": 34, "unit": "°C"}
